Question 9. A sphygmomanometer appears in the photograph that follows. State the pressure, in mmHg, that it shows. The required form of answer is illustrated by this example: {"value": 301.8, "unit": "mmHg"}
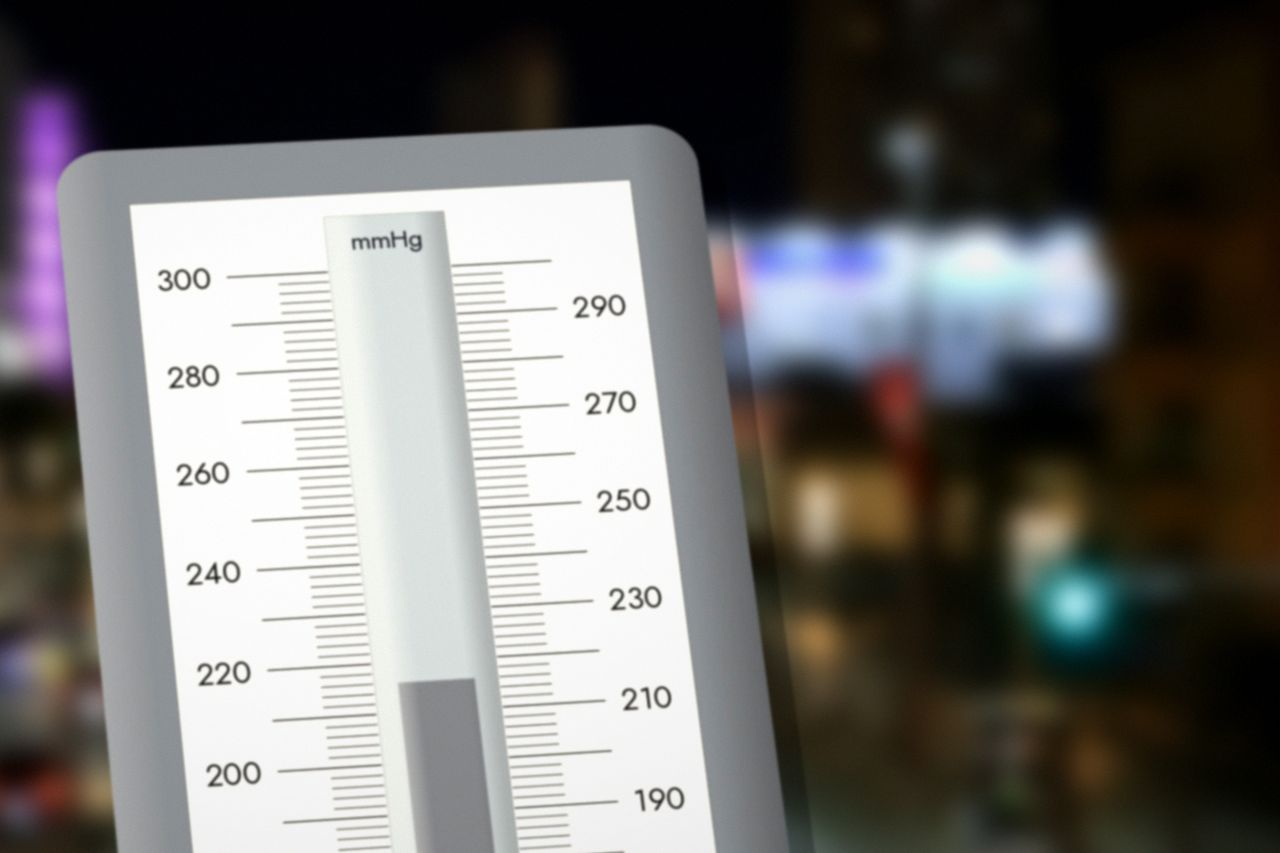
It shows {"value": 216, "unit": "mmHg"}
